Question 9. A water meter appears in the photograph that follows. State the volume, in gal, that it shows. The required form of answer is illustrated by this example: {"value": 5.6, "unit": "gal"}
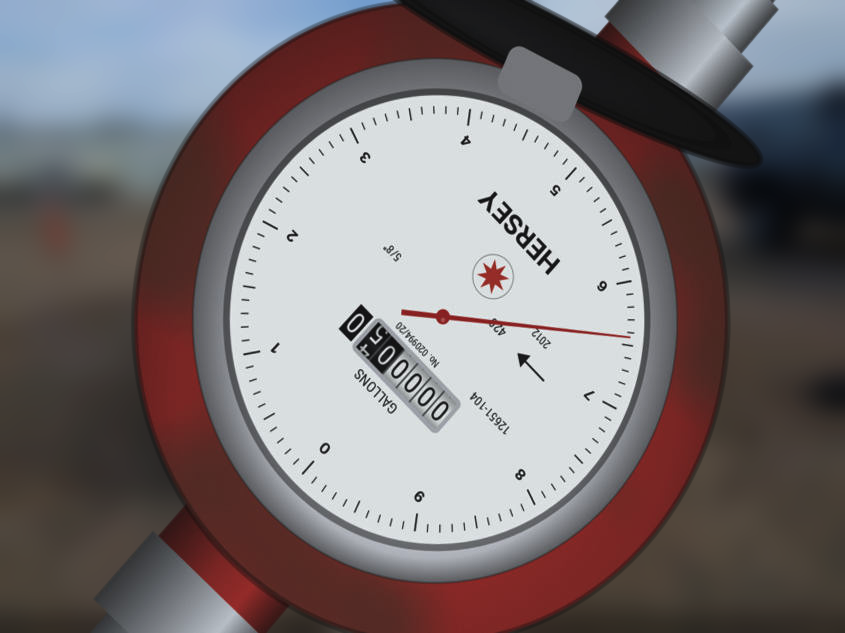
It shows {"value": 46.4, "unit": "gal"}
